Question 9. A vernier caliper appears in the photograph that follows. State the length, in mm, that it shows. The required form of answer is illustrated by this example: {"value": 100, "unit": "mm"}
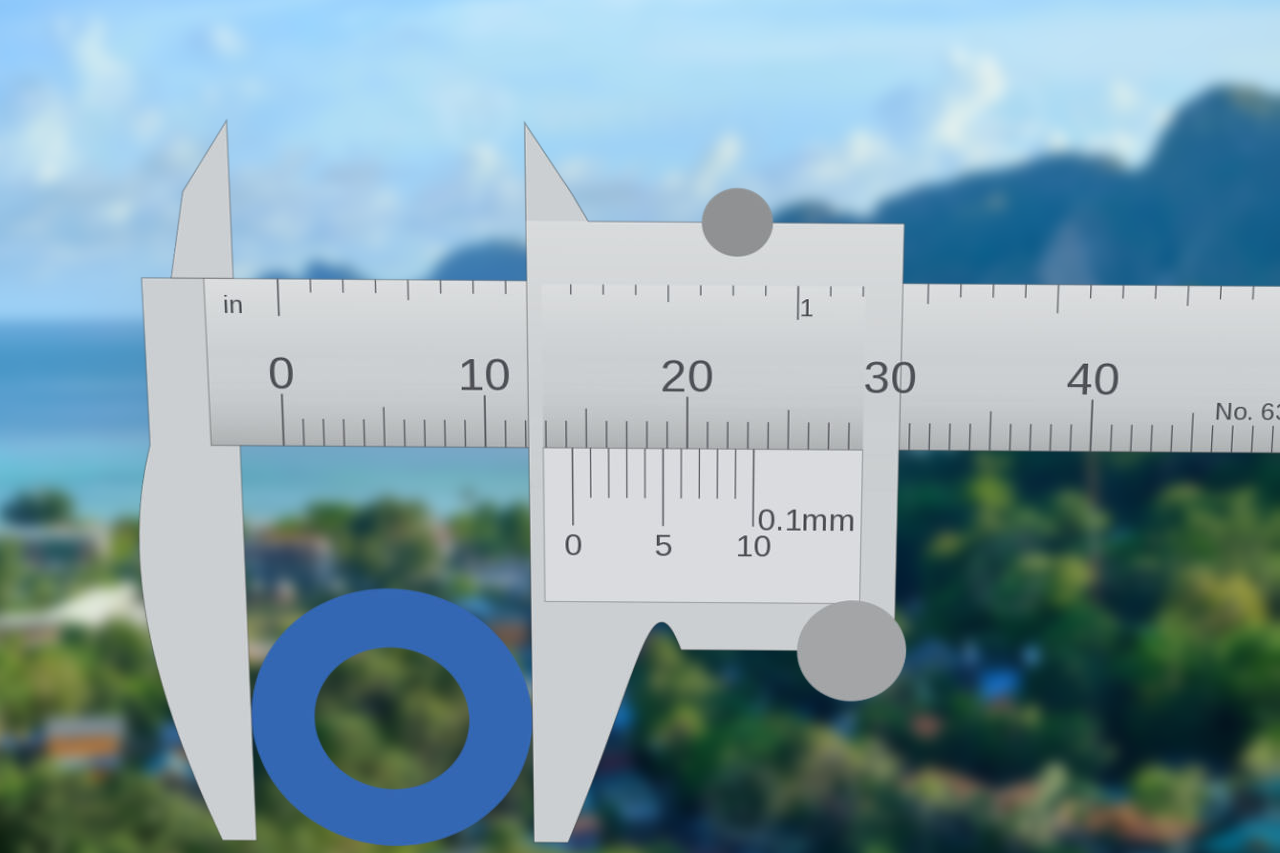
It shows {"value": 14.3, "unit": "mm"}
